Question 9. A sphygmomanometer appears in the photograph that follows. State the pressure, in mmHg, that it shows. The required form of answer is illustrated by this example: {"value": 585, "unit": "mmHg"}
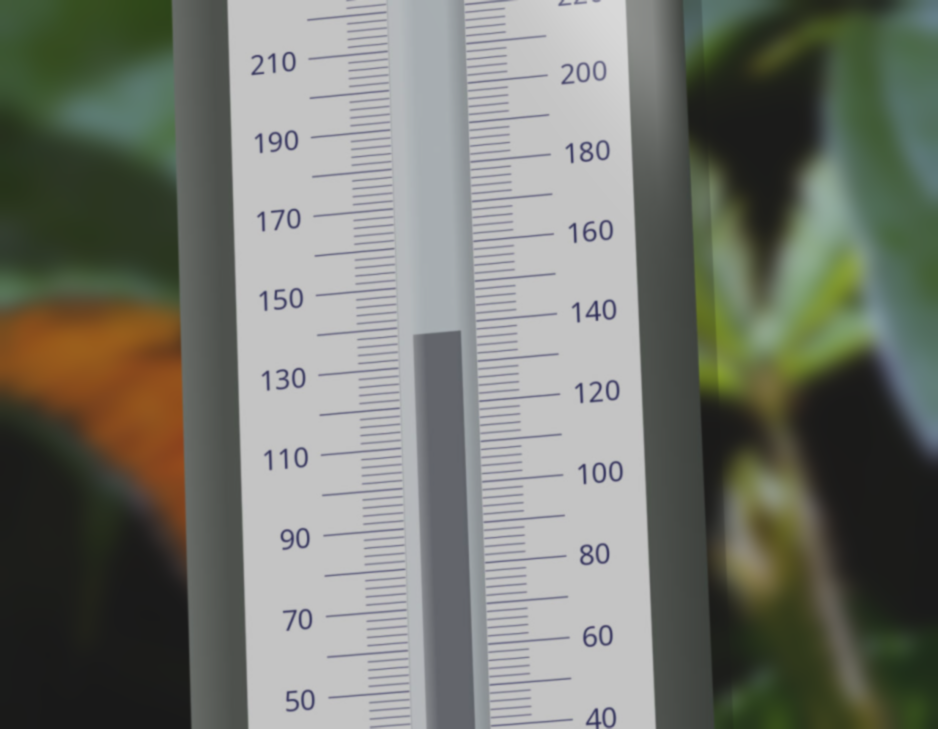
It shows {"value": 138, "unit": "mmHg"}
